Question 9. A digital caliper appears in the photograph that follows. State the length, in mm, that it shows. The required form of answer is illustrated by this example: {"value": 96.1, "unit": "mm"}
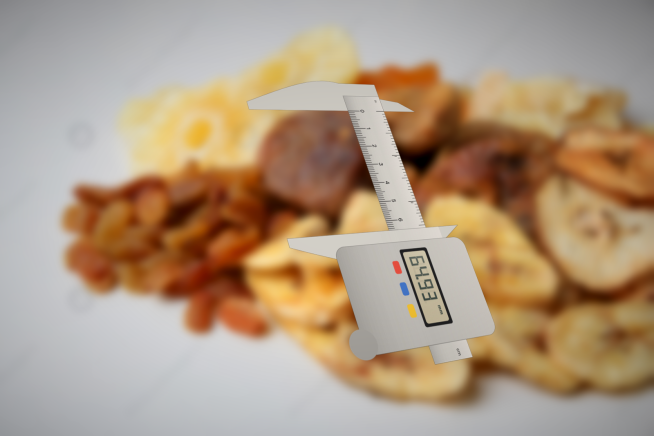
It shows {"value": 64.93, "unit": "mm"}
